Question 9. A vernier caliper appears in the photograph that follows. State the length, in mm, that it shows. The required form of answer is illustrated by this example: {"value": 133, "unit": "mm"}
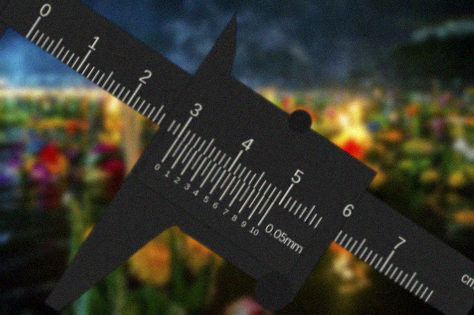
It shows {"value": 30.0, "unit": "mm"}
